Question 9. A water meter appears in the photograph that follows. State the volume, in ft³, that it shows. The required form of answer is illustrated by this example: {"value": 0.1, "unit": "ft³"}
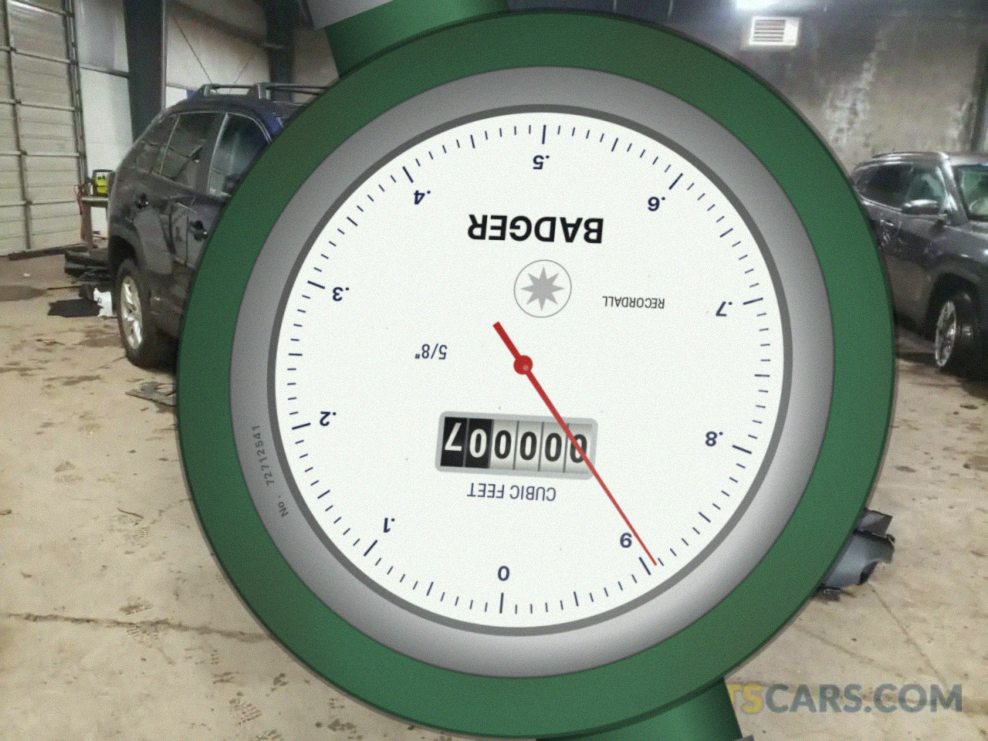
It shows {"value": 6.89, "unit": "ft³"}
